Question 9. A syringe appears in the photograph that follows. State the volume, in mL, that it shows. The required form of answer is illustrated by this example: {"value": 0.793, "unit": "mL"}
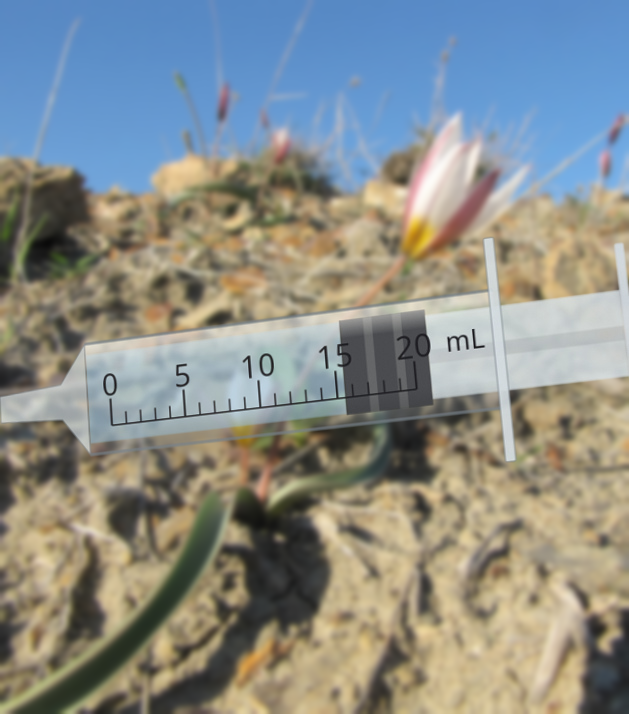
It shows {"value": 15.5, "unit": "mL"}
